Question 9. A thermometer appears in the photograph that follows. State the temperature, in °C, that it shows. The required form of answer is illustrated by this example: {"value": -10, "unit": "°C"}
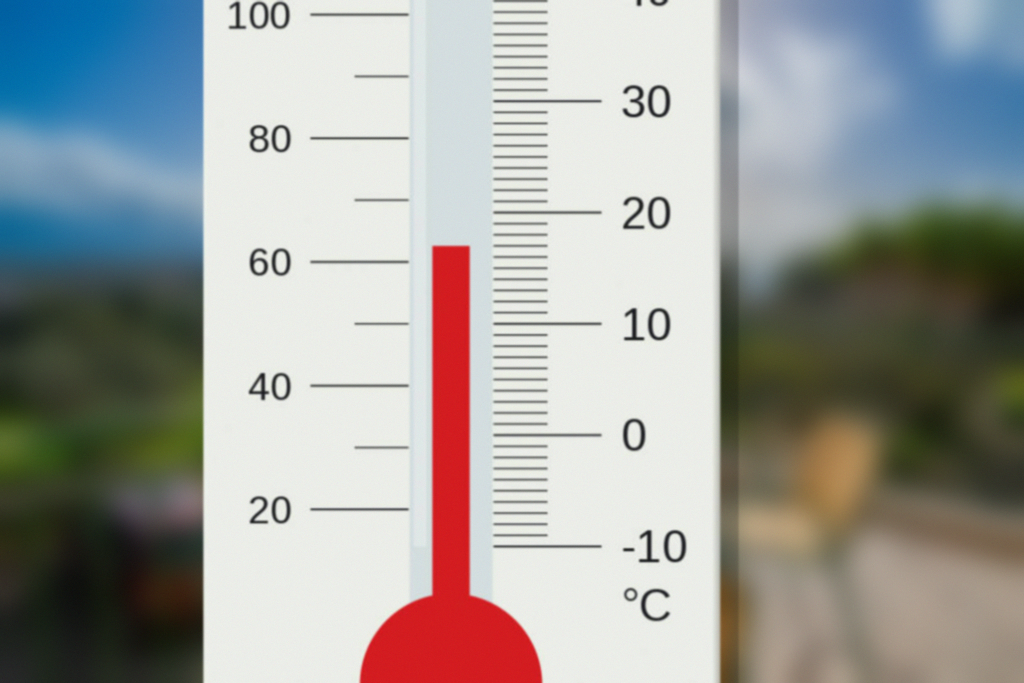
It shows {"value": 17, "unit": "°C"}
